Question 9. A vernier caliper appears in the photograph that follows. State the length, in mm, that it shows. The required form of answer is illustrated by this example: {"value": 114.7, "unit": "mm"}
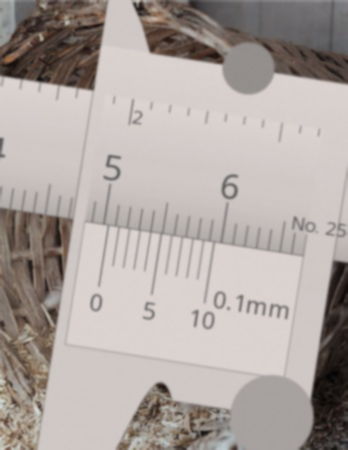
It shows {"value": 50.4, "unit": "mm"}
